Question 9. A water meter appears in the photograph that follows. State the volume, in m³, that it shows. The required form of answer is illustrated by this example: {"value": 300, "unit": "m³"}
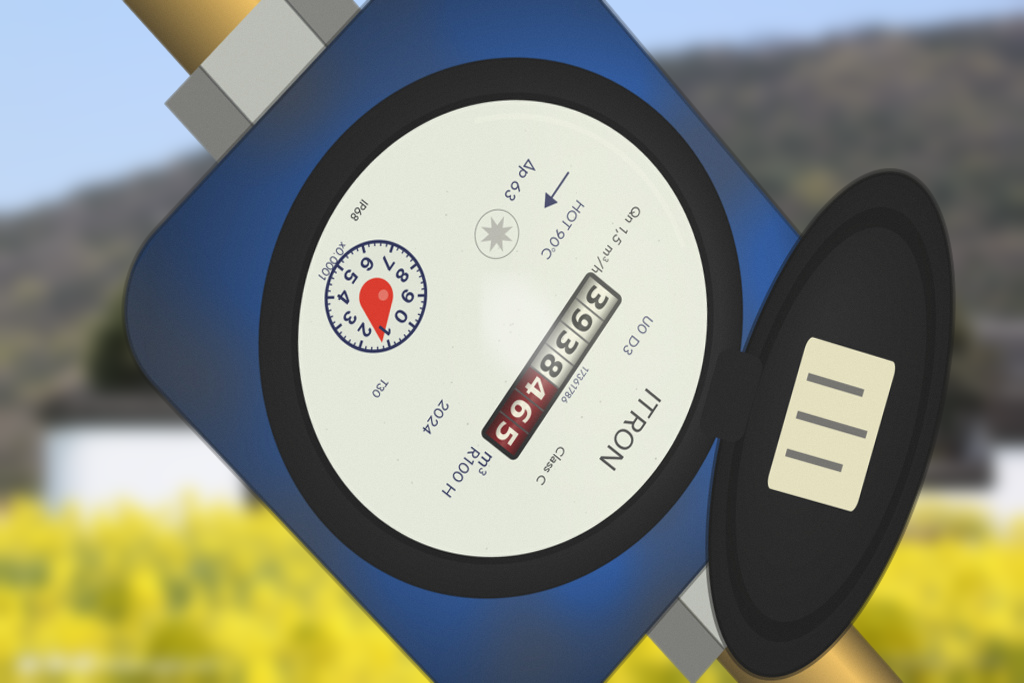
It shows {"value": 3938.4651, "unit": "m³"}
